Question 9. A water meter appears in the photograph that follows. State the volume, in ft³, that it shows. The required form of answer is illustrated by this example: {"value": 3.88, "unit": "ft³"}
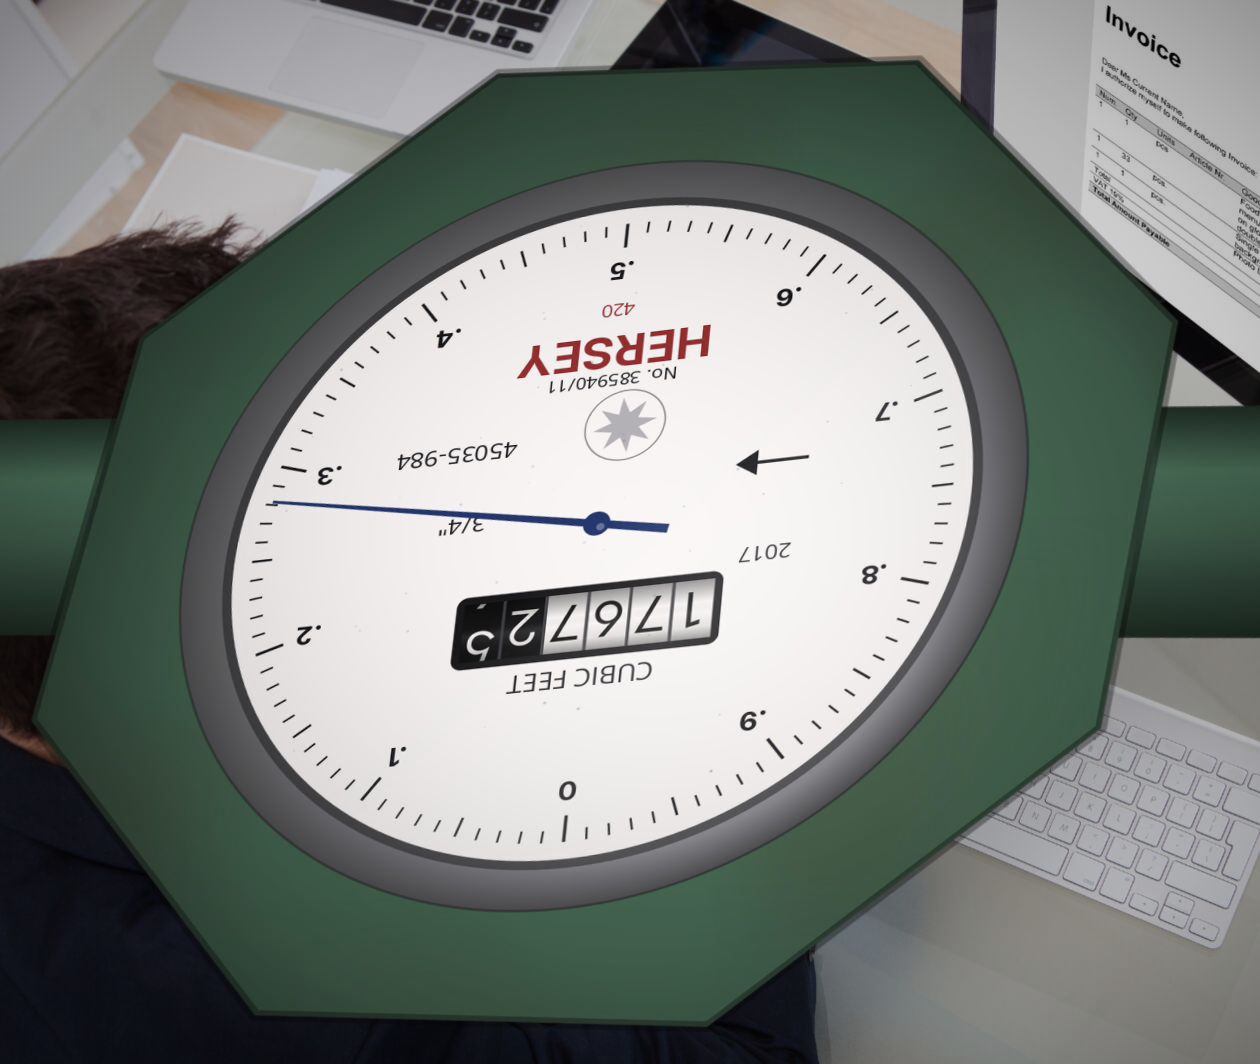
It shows {"value": 176725.28, "unit": "ft³"}
